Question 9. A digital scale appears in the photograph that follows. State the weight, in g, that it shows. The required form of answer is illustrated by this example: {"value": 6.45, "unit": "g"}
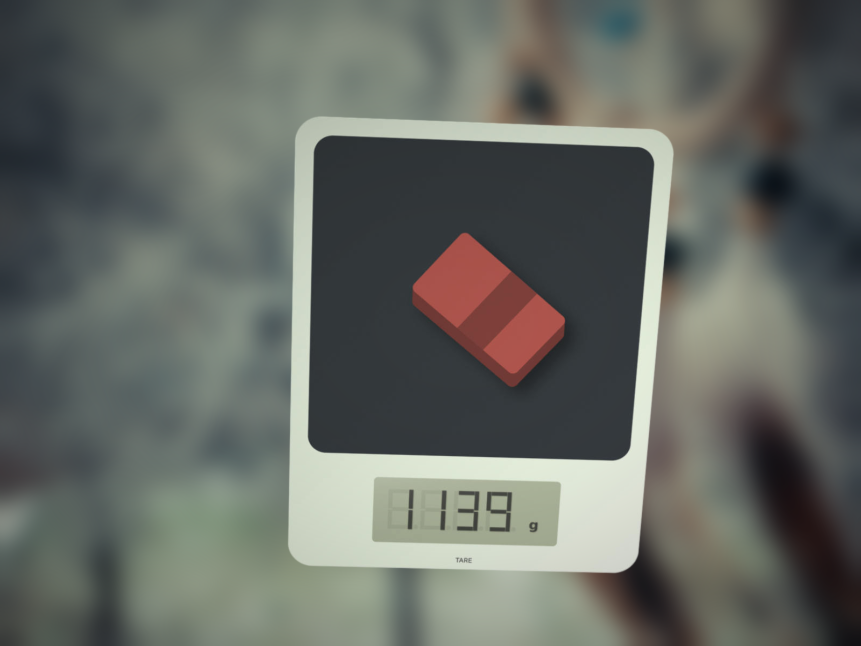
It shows {"value": 1139, "unit": "g"}
